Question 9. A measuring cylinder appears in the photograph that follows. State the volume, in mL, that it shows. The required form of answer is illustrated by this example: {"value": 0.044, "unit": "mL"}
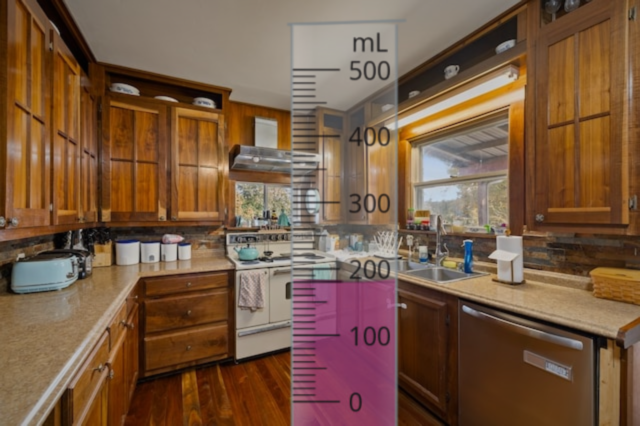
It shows {"value": 180, "unit": "mL"}
